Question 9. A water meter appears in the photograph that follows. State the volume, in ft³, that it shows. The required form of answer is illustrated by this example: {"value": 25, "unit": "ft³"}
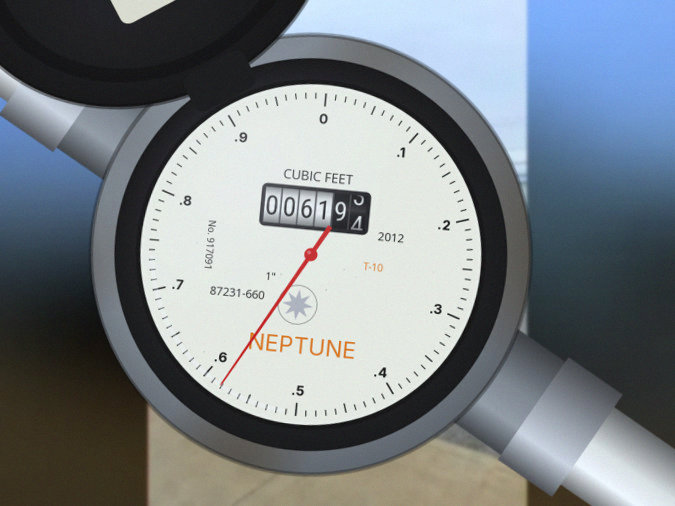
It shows {"value": 6193.58, "unit": "ft³"}
